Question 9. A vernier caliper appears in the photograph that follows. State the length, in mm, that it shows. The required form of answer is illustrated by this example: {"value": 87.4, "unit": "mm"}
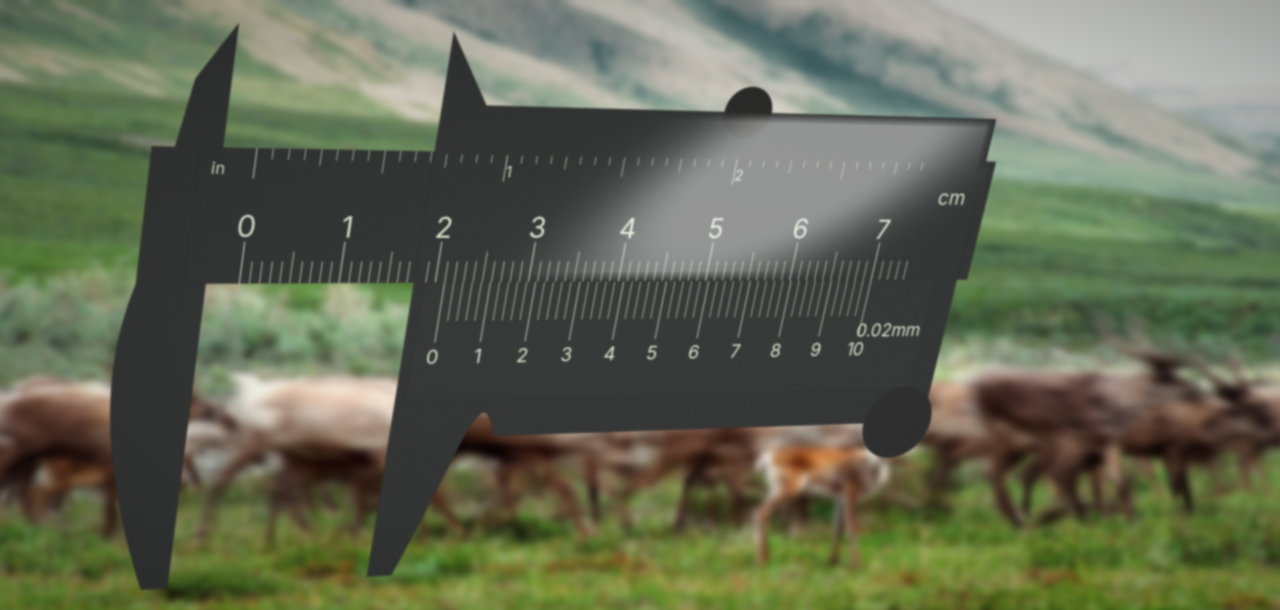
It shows {"value": 21.0, "unit": "mm"}
